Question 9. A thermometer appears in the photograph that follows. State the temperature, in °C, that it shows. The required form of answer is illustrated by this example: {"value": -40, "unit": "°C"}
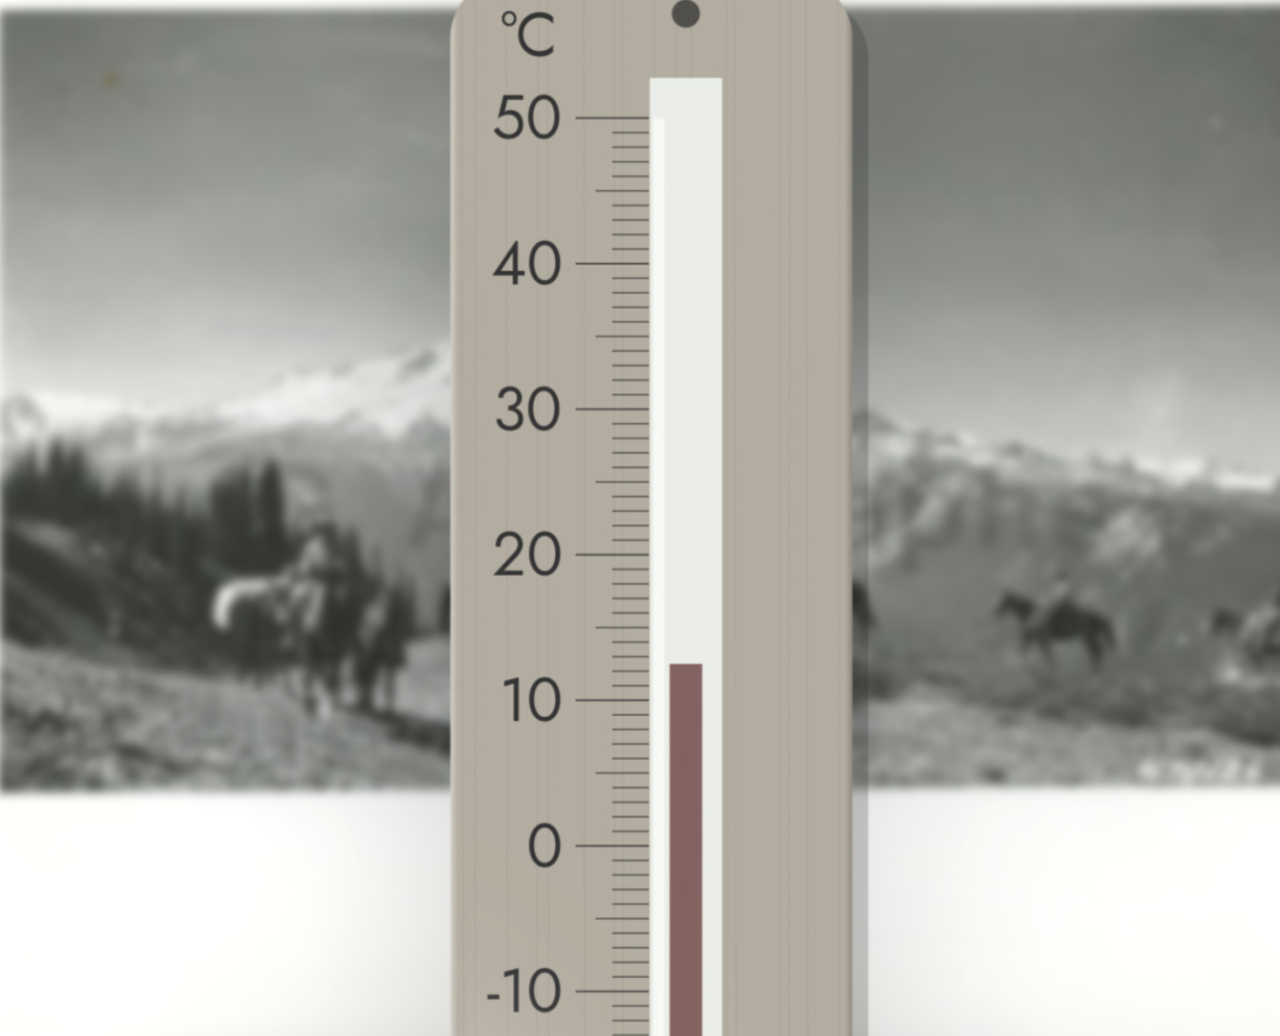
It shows {"value": 12.5, "unit": "°C"}
